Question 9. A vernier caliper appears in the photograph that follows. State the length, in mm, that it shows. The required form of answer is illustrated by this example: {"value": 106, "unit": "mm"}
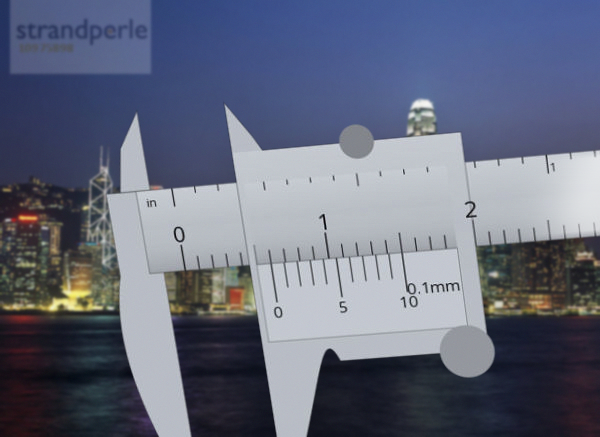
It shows {"value": 6.0, "unit": "mm"}
